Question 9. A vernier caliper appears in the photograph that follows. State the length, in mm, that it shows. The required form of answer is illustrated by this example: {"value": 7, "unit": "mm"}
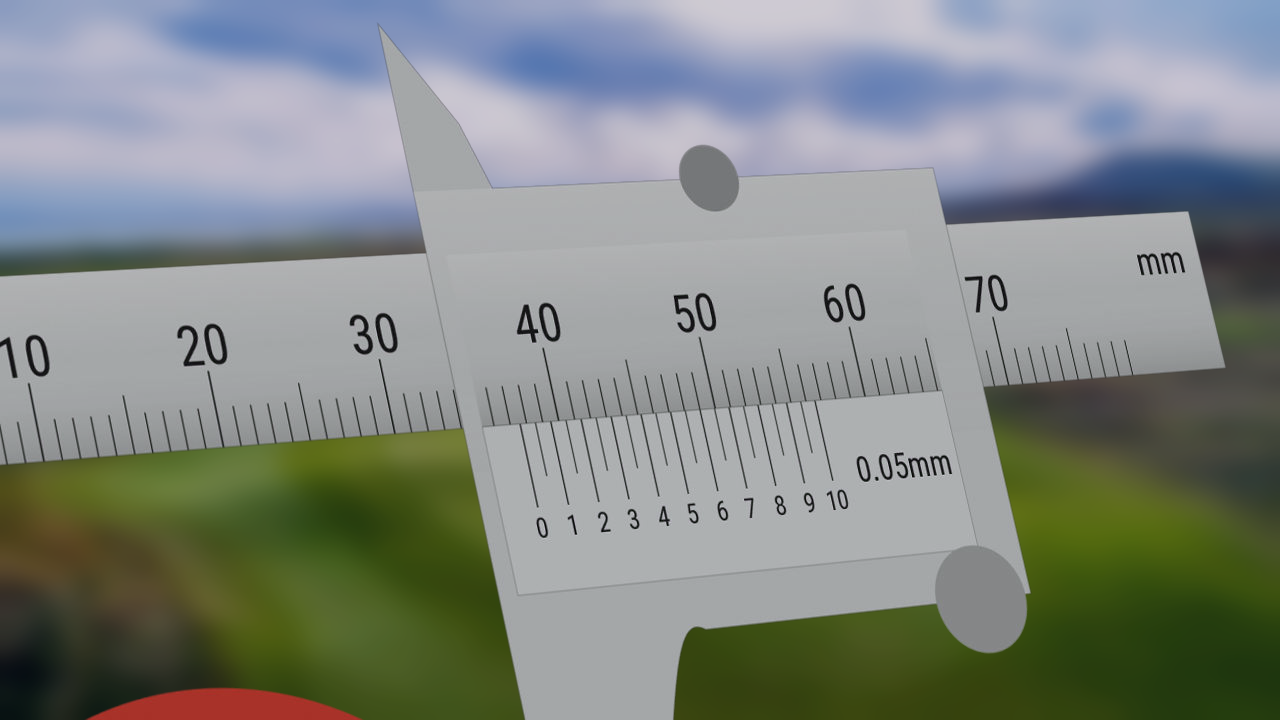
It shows {"value": 37.6, "unit": "mm"}
